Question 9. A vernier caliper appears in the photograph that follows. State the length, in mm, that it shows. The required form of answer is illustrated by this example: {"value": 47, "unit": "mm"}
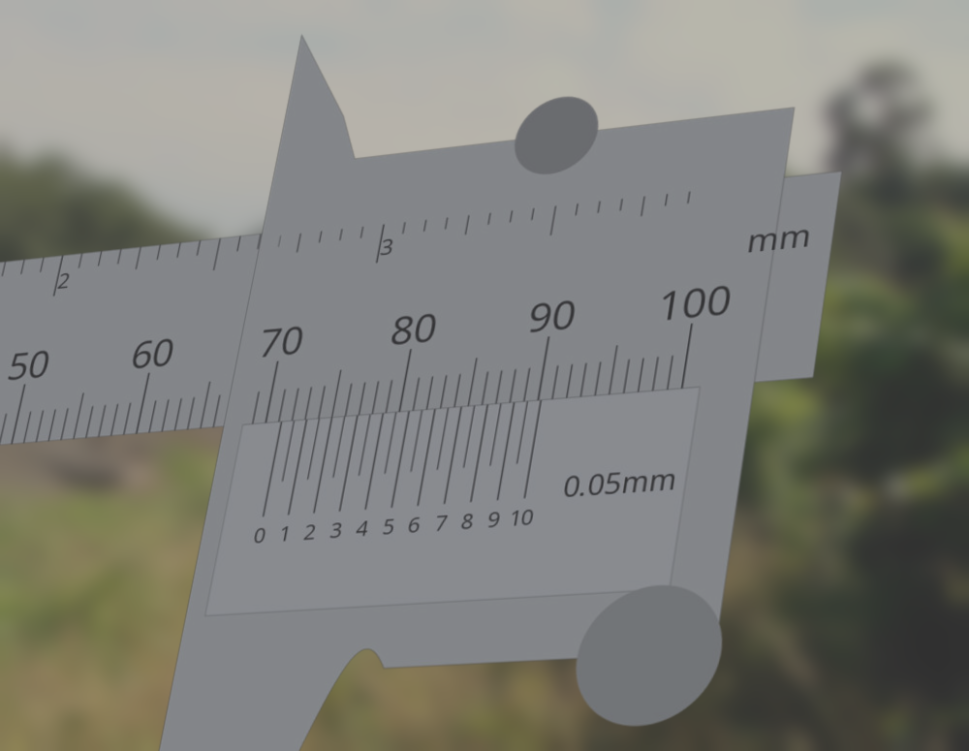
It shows {"value": 71.2, "unit": "mm"}
